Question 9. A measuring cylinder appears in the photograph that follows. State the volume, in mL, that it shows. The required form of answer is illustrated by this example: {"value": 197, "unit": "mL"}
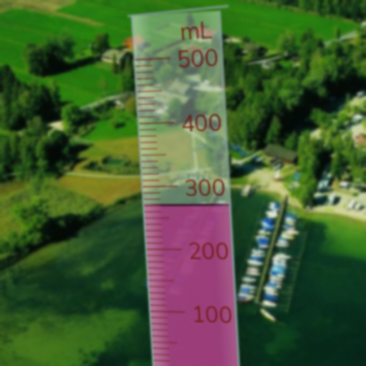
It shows {"value": 270, "unit": "mL"}
